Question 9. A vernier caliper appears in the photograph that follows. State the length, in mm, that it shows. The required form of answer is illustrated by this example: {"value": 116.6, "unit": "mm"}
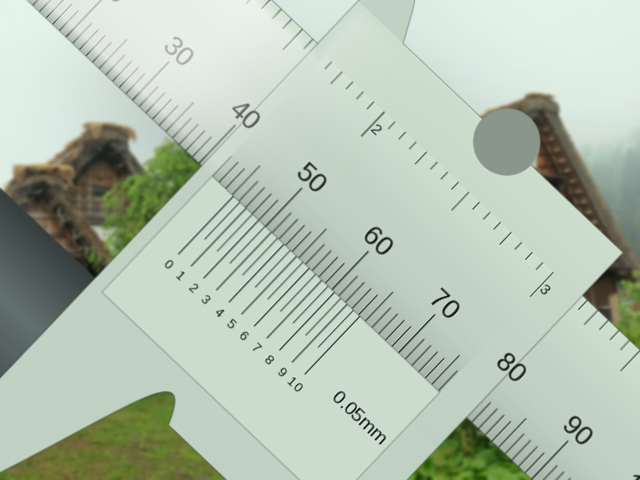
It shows {"value": 45.2, "unit": "mm"}
